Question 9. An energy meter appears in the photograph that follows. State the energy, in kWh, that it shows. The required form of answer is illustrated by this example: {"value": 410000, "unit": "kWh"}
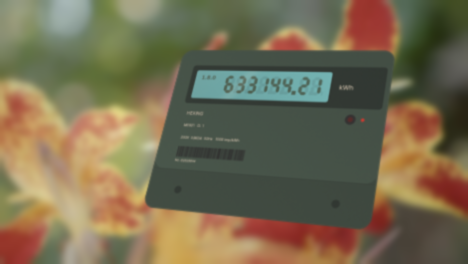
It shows {"value": 633144.21, "unit": "kWh"}
